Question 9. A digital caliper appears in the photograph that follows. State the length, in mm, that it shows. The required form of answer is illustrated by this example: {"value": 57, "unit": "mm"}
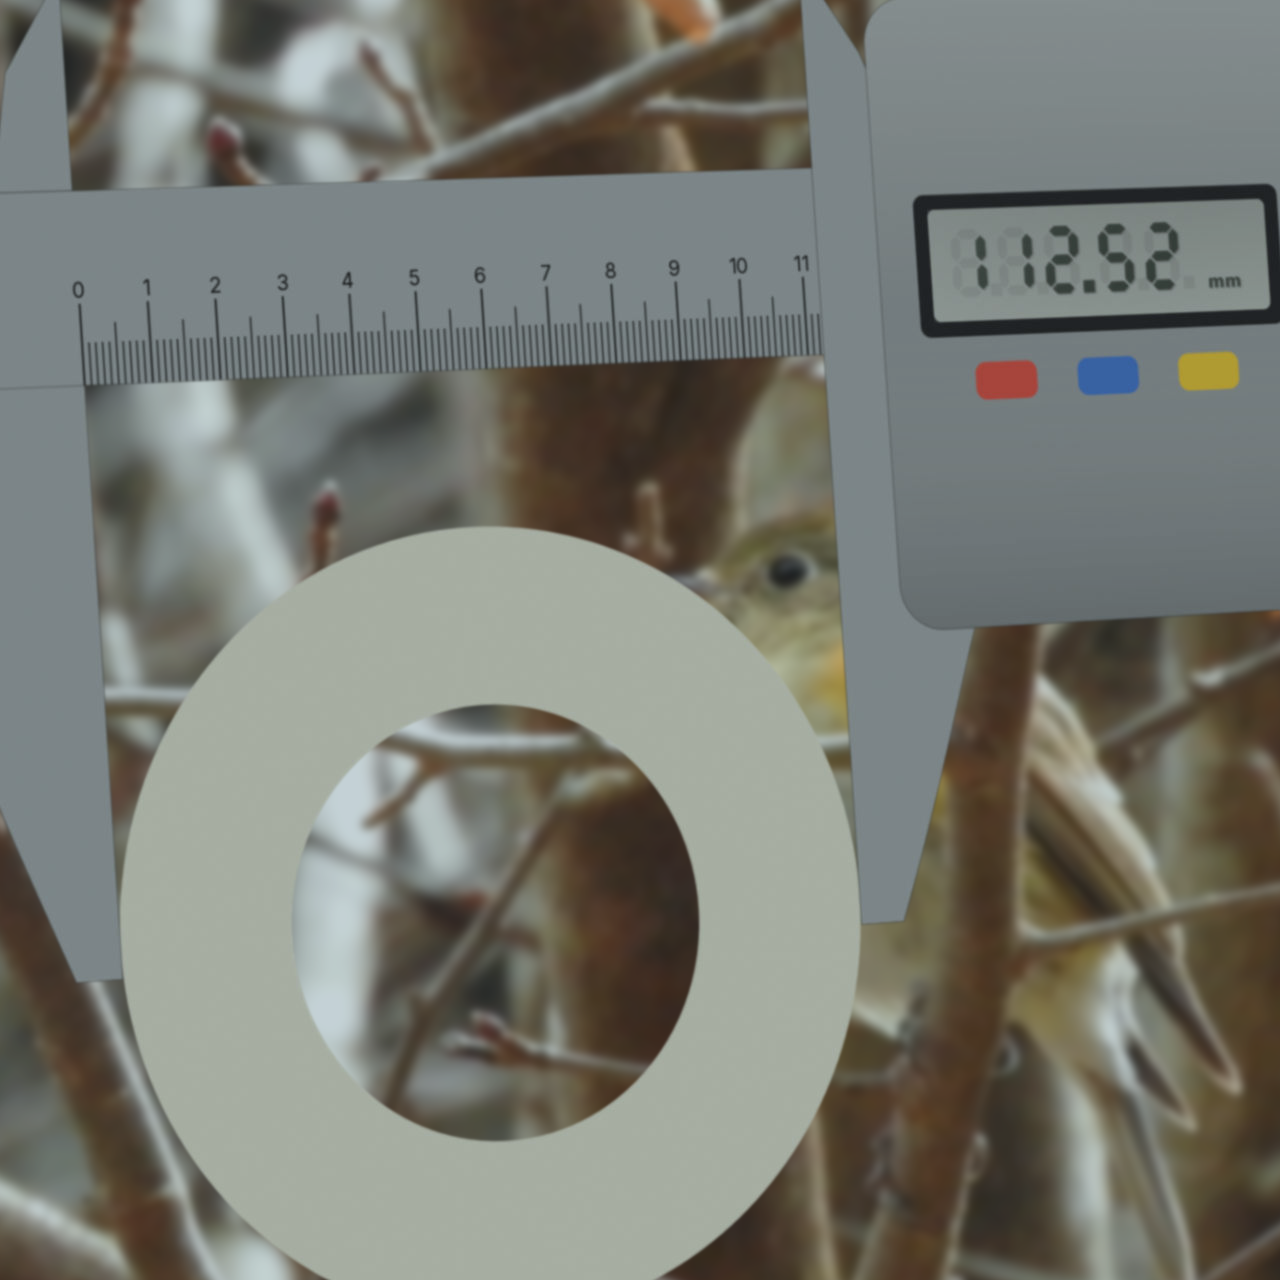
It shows {"value": 112.52, "unit": "mm"}
